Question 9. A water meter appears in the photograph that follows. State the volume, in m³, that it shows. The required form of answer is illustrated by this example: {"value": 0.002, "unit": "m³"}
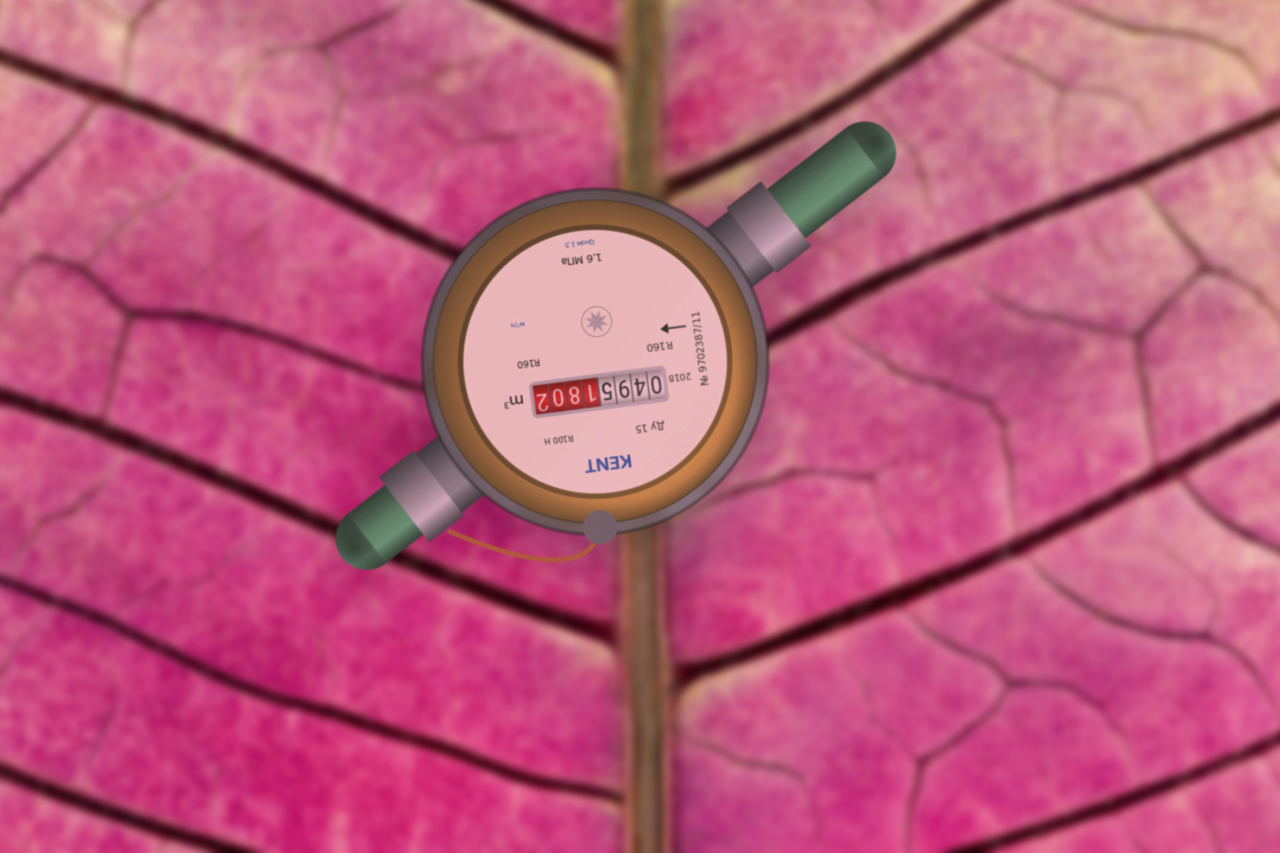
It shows {"value": 495.1802, "unit": "m³"}
